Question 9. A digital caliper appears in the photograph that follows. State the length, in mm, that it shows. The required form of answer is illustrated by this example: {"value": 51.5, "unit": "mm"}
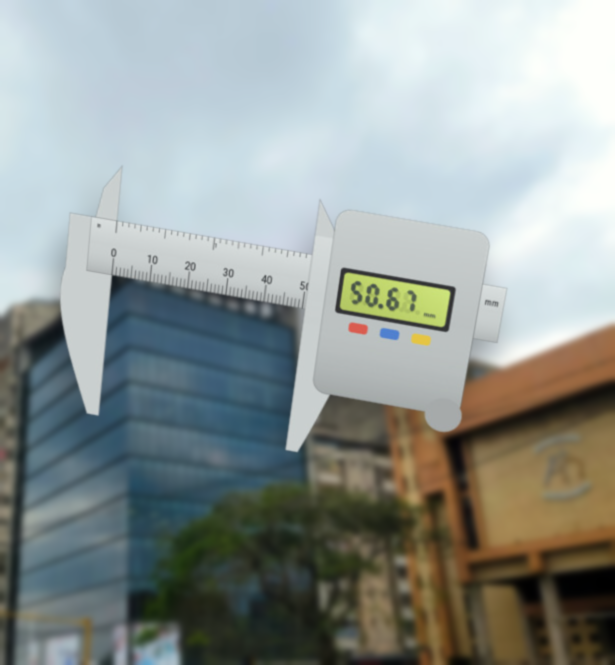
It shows {"value": 50.67, "unit": "mm"}
